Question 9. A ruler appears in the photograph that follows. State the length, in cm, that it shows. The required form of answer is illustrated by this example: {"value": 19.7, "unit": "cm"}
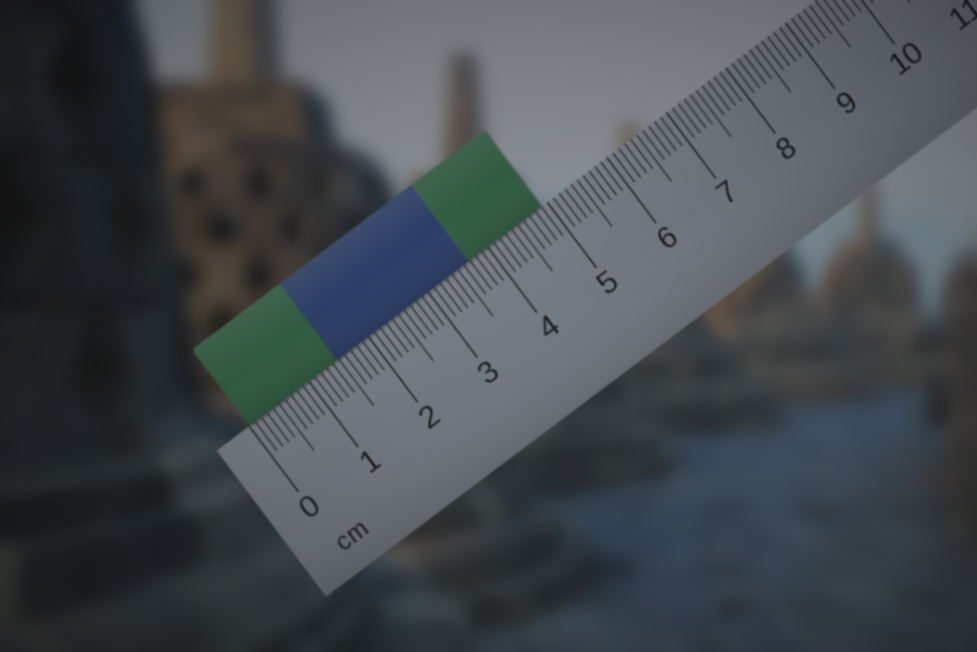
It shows {"value": 4.9, "unit": "cm"}
